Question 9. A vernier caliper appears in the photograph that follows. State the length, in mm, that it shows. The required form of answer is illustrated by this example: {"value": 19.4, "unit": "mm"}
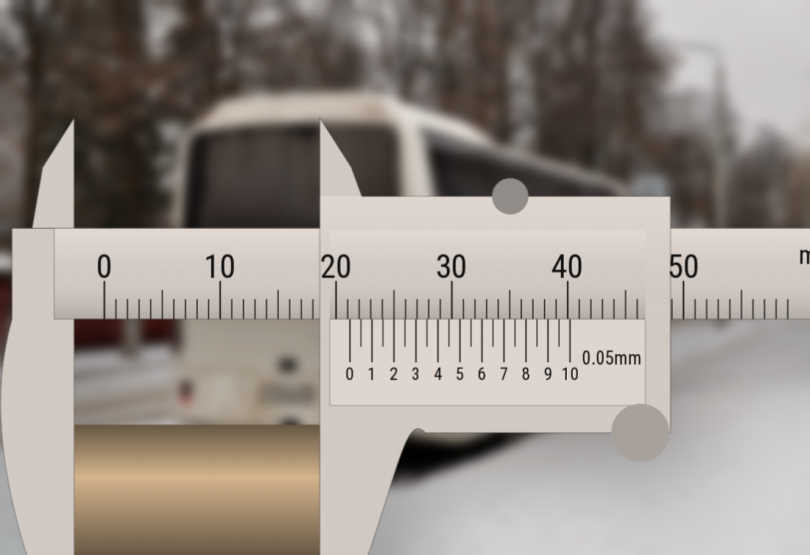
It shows {"value": 21.2, "unit": "mm"}
